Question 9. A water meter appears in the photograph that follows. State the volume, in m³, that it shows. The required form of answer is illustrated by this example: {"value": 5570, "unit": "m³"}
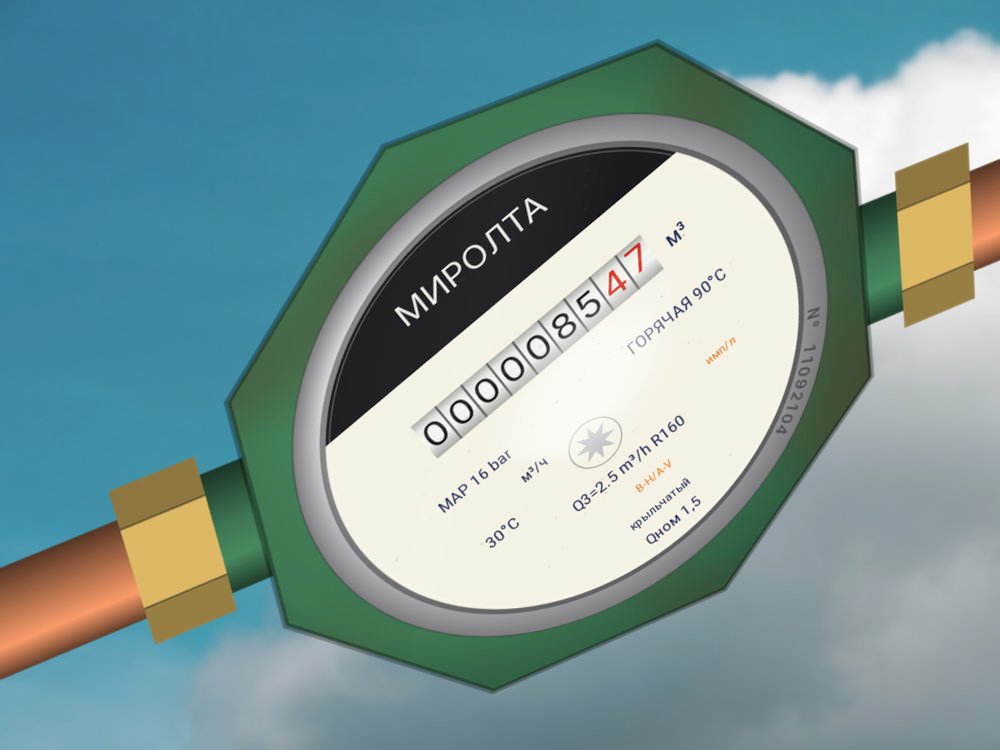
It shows {"value": 85.47, "unit": "m³"}
